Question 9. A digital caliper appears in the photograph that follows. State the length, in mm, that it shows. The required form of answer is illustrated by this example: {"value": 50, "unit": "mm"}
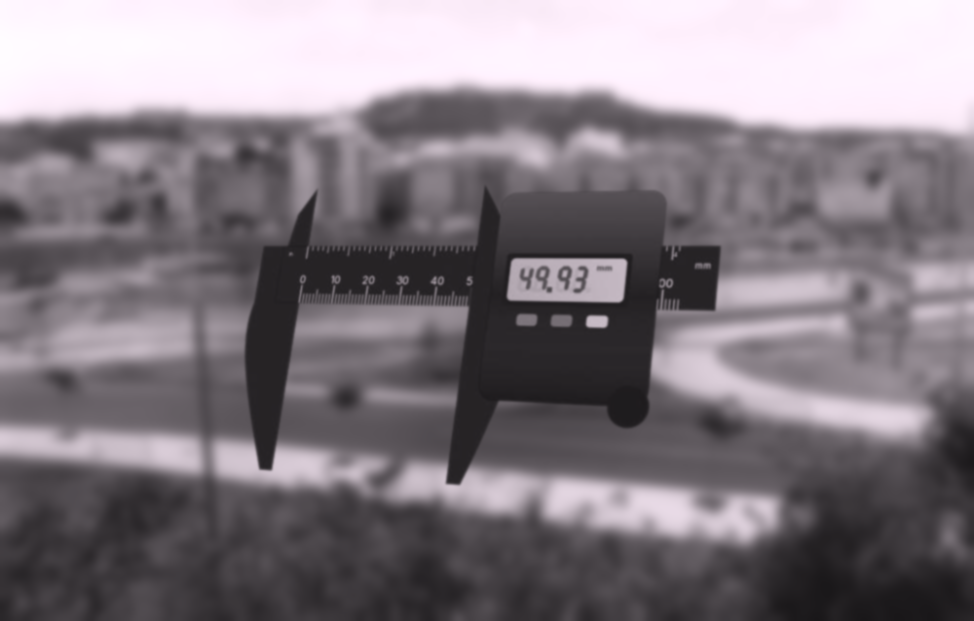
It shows {"value": 49.93, "unit": "mm"}
